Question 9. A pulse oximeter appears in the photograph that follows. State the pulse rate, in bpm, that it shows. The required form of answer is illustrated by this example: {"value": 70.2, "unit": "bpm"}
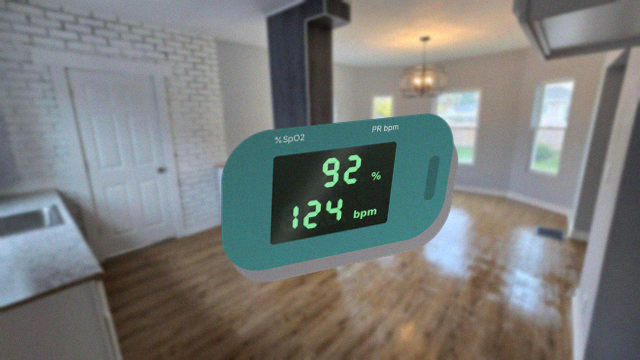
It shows {"value": 124, "unit": "bpm"}
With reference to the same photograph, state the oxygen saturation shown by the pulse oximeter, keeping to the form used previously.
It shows {"value": 92, "unit": "%"}
